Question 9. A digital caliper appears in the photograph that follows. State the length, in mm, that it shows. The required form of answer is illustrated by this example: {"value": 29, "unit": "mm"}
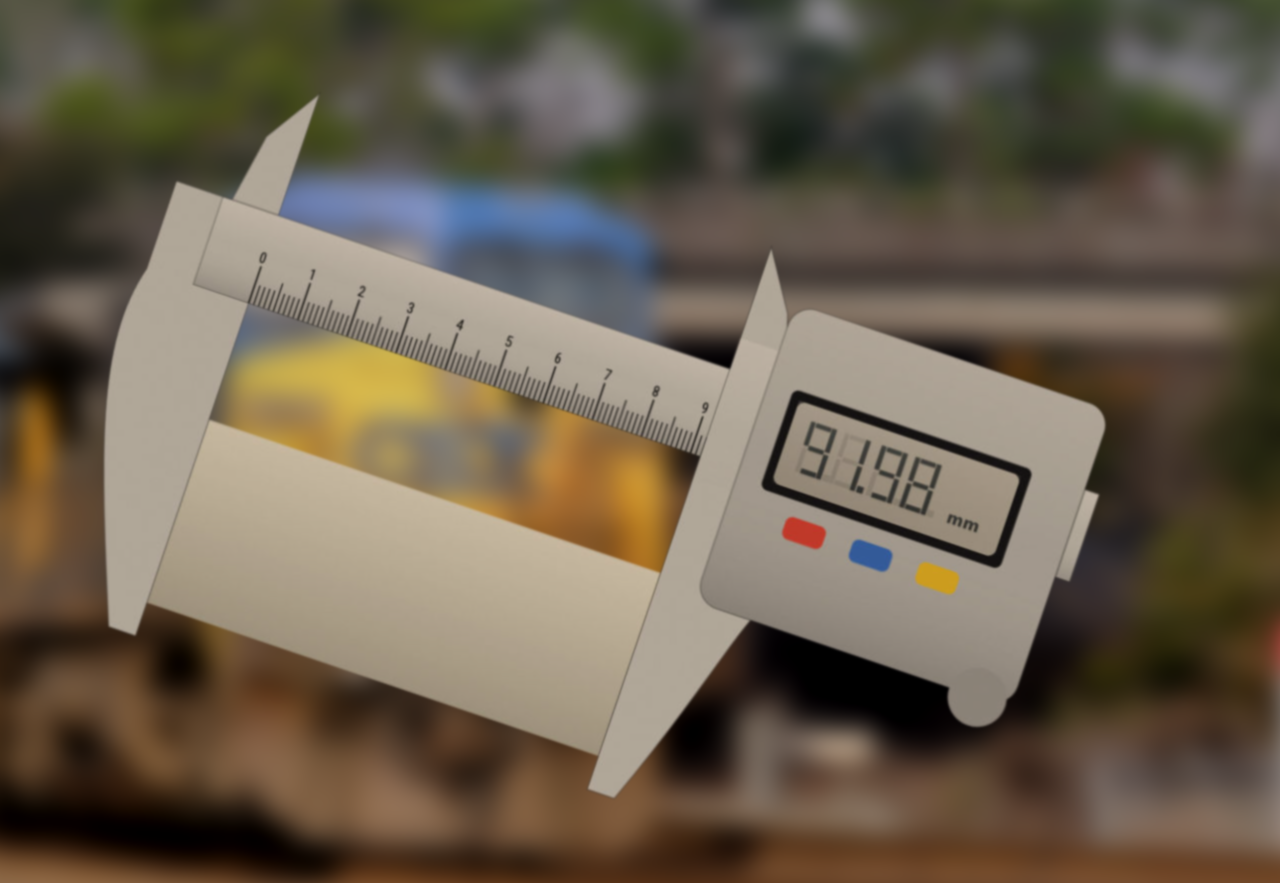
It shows {"value": 91.98, "unit": "mm"}
